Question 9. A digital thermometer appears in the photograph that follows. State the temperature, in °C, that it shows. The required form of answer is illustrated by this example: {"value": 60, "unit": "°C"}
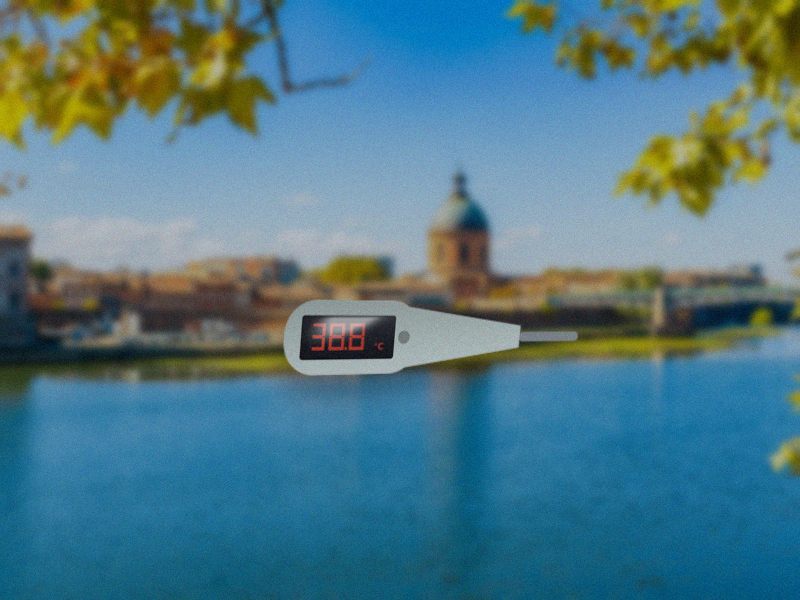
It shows {"value": 38.8, "unit": "°C"}
